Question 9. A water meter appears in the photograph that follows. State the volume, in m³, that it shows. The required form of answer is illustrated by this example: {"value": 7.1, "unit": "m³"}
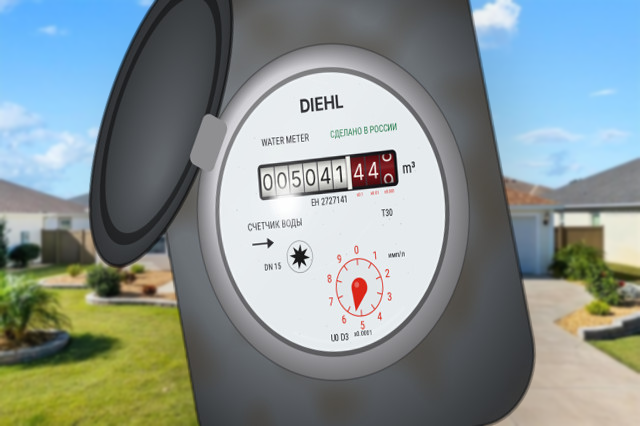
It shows {"value": 5041.4485, "unit": "m³"}
